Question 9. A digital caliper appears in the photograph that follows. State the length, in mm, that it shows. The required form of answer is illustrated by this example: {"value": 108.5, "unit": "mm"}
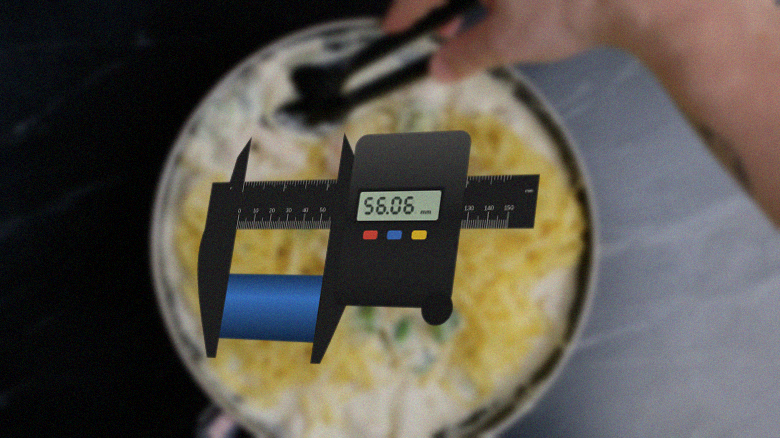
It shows {"value": 56.06, "unit": "mm"}
